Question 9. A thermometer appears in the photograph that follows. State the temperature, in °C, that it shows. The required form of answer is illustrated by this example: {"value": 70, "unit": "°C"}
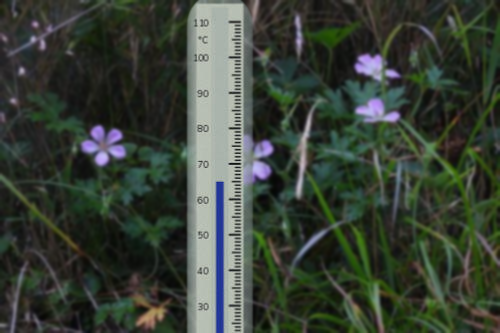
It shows {"value": 65, "unit": "°C"}
